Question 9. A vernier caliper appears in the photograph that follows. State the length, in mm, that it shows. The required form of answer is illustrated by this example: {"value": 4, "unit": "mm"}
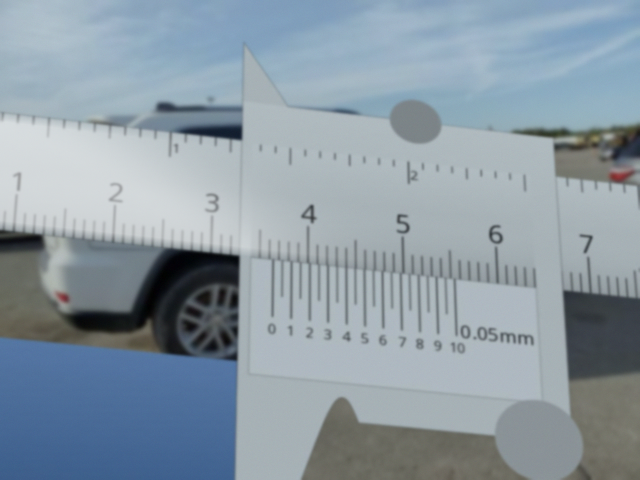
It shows {"value": 36.4, "unit": "mm"}
